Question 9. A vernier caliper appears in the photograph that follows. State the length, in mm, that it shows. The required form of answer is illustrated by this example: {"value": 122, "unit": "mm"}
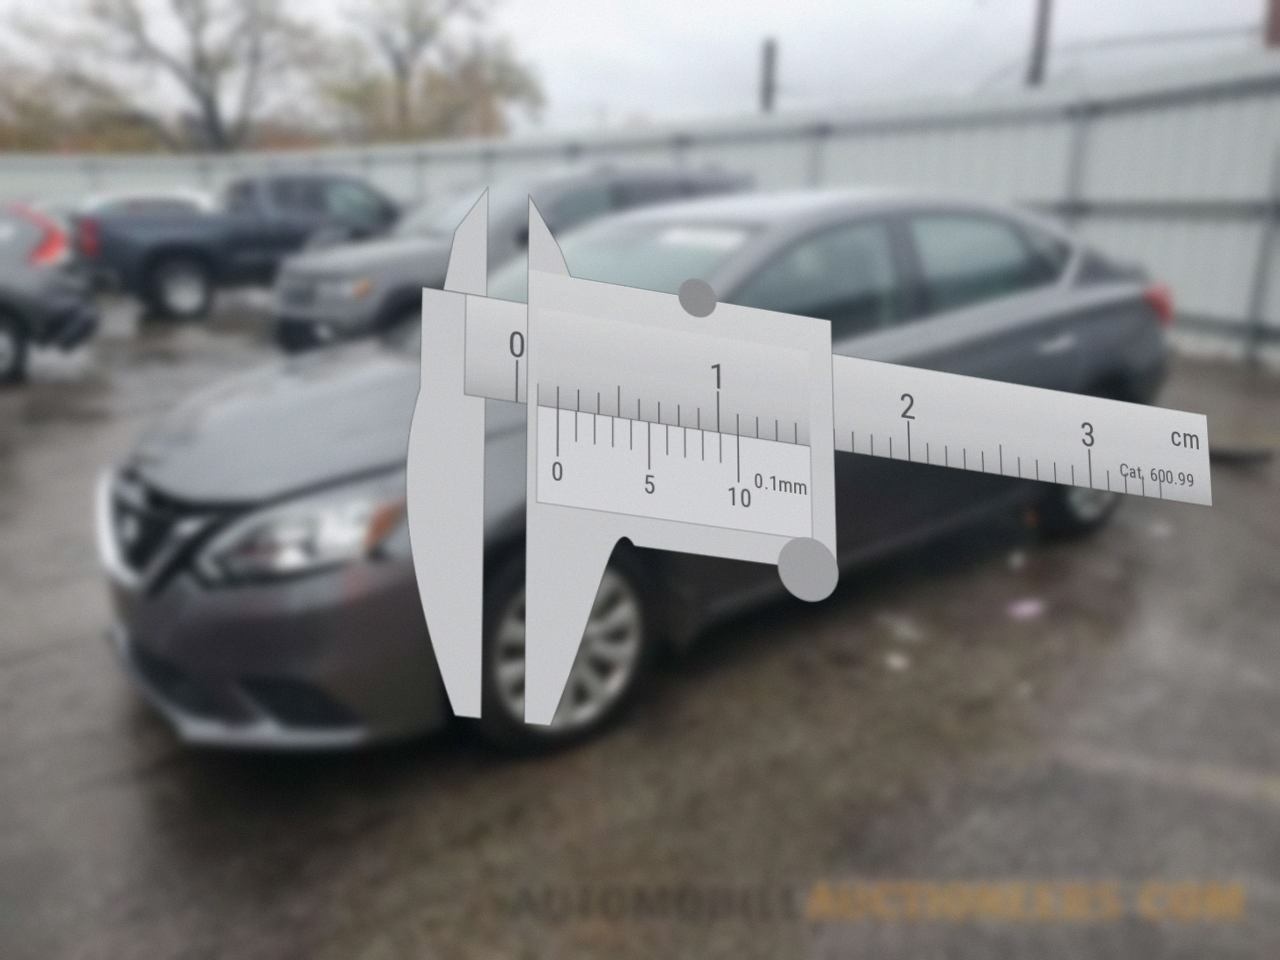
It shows {"value": 2.0, "unit": "mm"}
